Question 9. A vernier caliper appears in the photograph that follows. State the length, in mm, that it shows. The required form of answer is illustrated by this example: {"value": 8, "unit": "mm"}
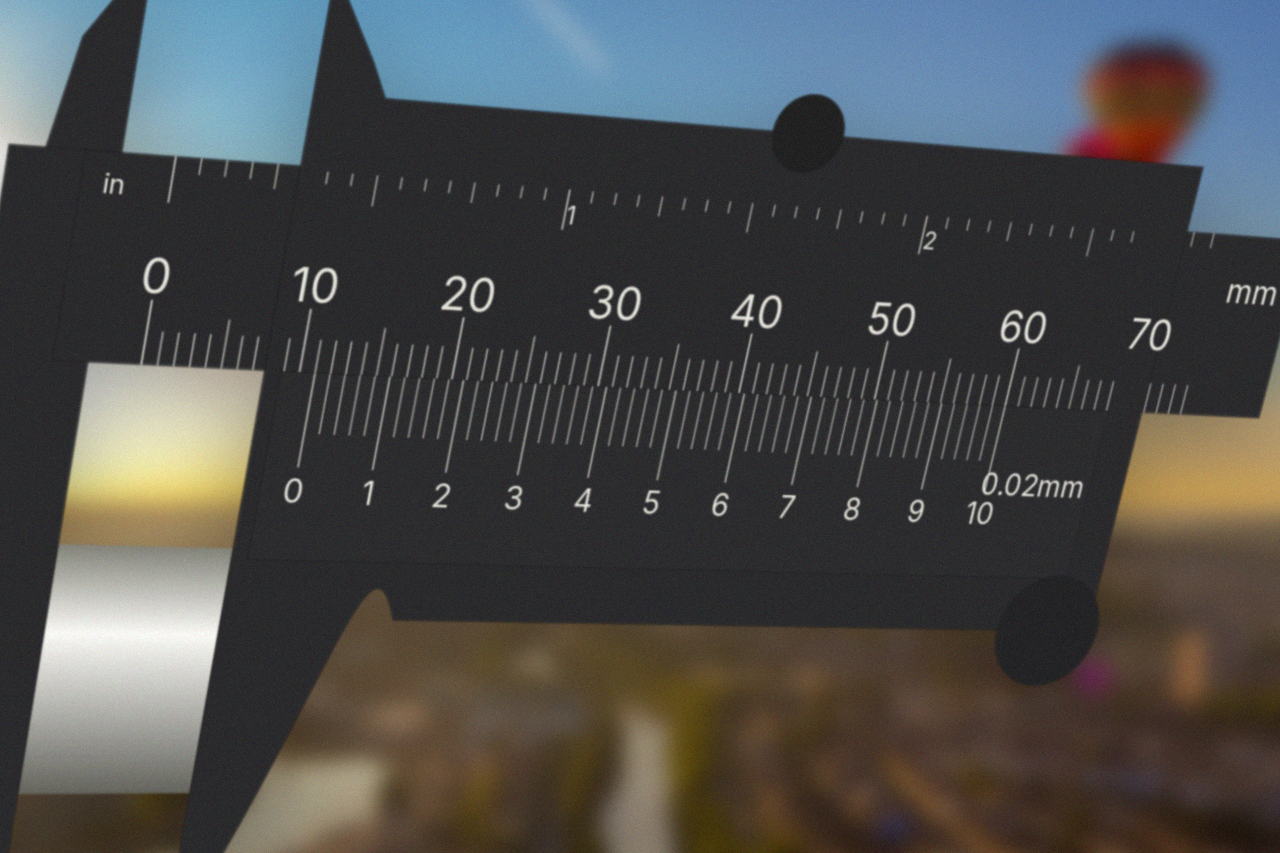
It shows {"value": 11.0, "unit": "mm"}
